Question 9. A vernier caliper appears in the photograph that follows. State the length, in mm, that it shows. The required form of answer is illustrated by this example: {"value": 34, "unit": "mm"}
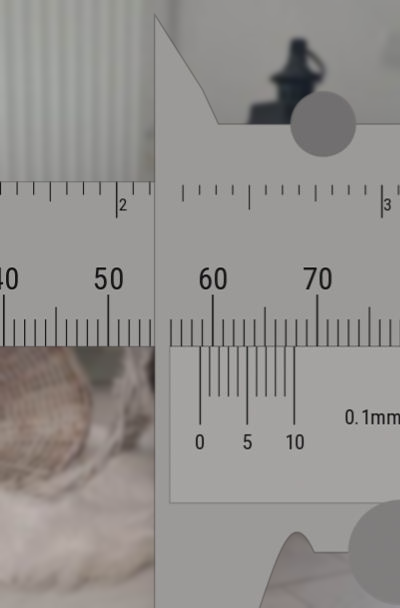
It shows {"value": 58.8, "unit": "mm"}
